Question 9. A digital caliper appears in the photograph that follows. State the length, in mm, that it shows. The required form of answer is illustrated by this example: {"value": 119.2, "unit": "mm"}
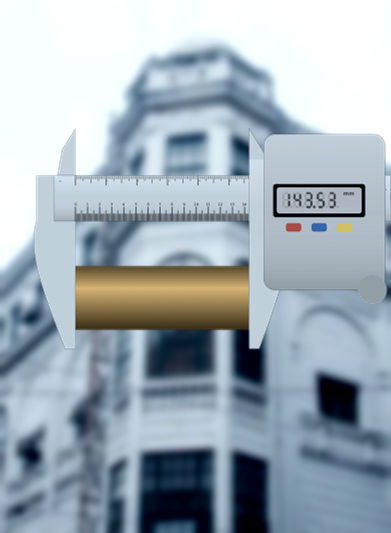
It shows {"value": 143.53, "unit": "mm"}
